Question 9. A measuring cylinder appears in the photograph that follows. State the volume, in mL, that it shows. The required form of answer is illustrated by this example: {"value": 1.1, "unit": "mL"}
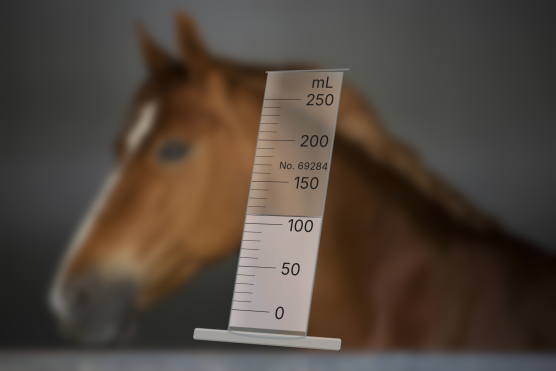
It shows {"value": 110, "unit": "mL"}
